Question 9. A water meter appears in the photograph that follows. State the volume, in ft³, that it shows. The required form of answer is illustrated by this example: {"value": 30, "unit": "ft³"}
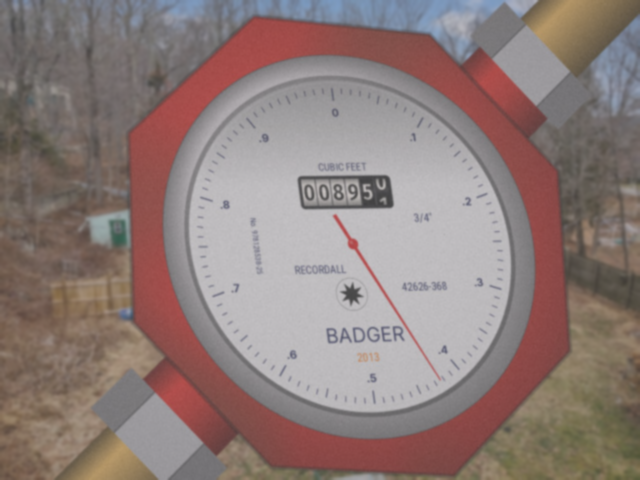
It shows {"value": 8950.42, "unit": "ft³"}
